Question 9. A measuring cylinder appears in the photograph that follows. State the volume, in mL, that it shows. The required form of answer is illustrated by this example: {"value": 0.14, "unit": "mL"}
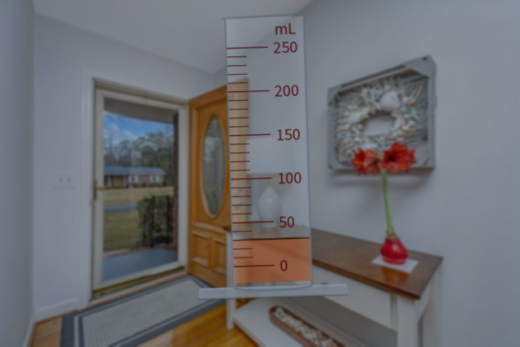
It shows {"value": 30, "unit": "mL"}
